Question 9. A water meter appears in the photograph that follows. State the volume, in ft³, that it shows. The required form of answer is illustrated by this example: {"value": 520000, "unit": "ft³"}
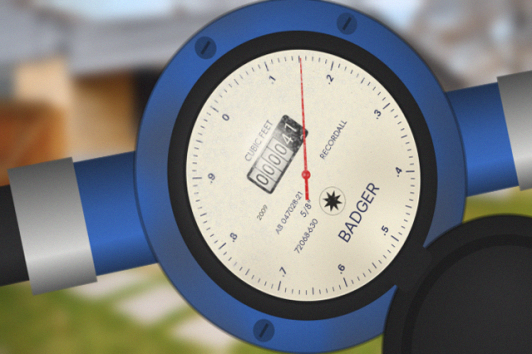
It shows {"value": 41.15, "unit": "ft³"}
